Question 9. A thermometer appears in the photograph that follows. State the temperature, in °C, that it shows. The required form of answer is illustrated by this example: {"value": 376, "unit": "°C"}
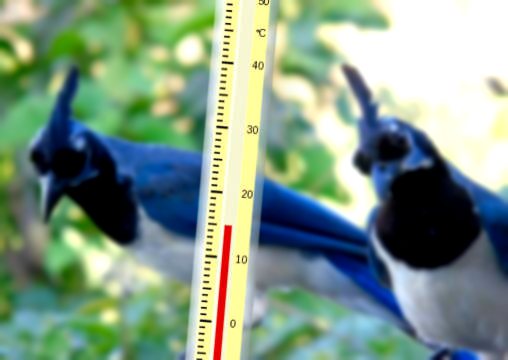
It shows {"value": 15, "unit": "°C"}
